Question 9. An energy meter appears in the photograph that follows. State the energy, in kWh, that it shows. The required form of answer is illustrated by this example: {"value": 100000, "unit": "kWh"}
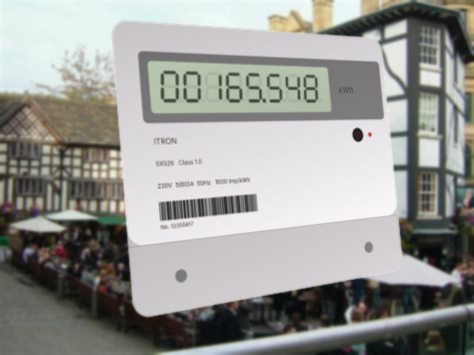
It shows {"value": 165.548, "unit": "kWh"}
